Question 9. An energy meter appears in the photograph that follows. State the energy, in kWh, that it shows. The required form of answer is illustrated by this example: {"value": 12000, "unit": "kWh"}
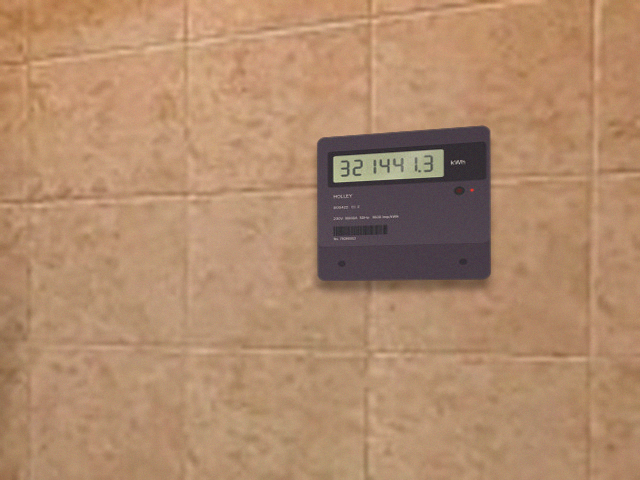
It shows {"value": 321441.3, "unit": "kWh"}
